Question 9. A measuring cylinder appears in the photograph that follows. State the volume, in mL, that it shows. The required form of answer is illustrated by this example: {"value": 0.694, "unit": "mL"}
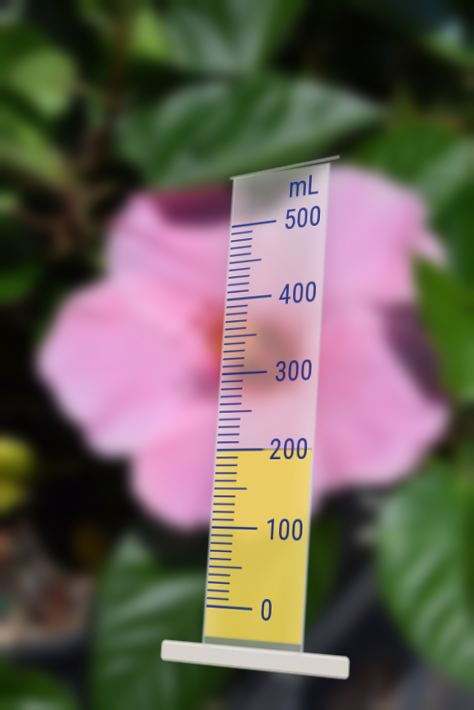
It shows {"value": 200, "unit": "mL"}
